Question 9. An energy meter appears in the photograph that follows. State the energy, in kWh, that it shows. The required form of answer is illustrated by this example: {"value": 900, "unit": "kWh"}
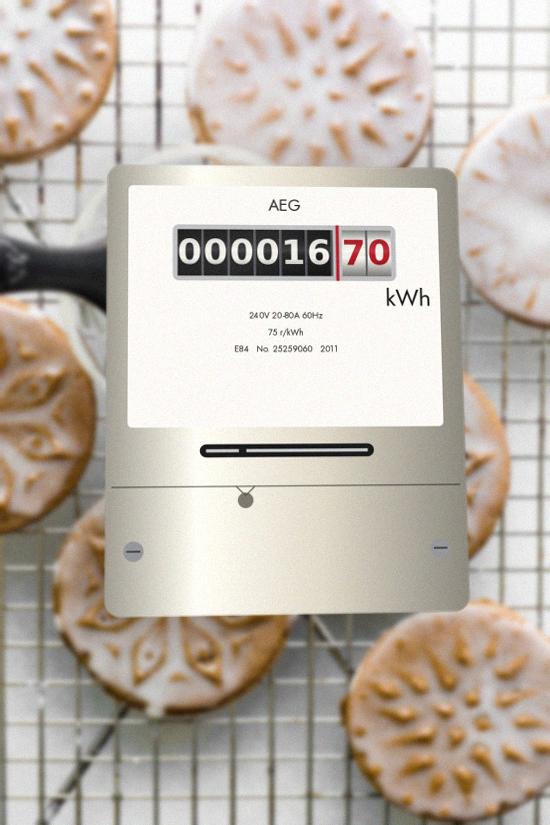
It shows {"value": 16.70, "unit": "kWh"}
